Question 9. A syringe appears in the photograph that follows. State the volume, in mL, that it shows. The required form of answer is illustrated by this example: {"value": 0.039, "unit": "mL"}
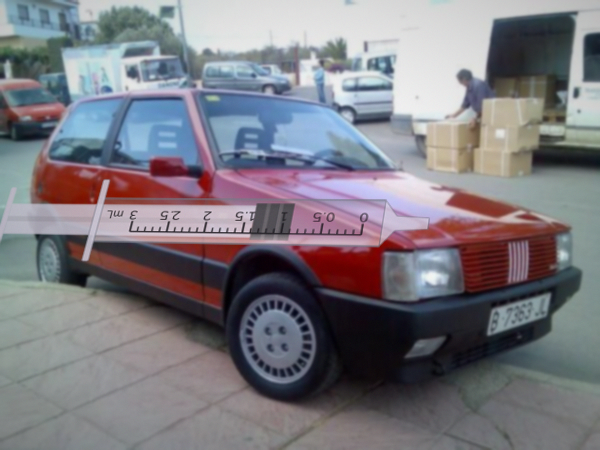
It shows {"value": 0.9, "unit": "mL"}
